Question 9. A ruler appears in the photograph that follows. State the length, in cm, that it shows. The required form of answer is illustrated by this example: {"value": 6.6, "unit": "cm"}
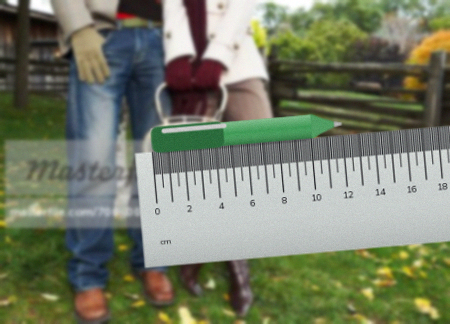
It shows {"value": 12, "unit": "cm"}
